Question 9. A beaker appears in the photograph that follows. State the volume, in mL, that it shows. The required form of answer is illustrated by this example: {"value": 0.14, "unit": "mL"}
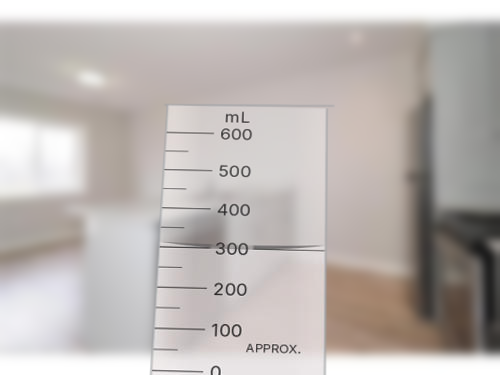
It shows {"value": 300, "unit": "mL"}
